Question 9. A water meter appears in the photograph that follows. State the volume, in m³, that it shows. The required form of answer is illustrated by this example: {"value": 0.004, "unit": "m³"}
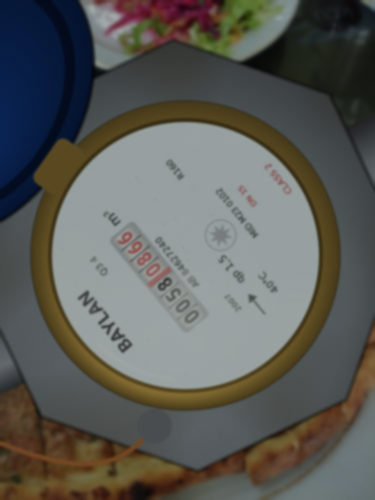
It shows {"value": 58.0866, "unit": "m³"}
